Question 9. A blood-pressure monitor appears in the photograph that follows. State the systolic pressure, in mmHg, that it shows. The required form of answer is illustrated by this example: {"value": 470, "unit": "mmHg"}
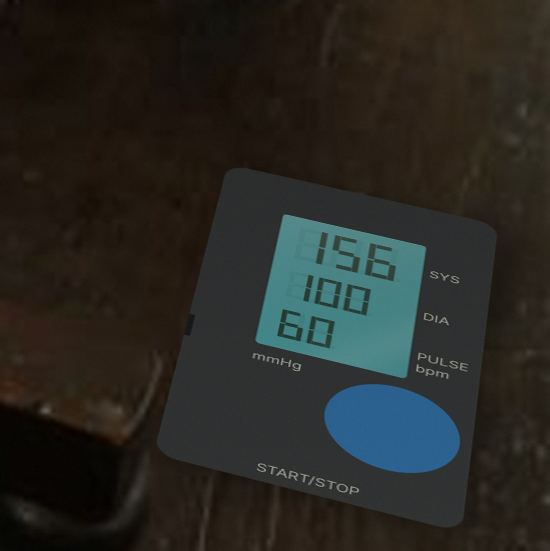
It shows {"value": 156, "unit": "mmHg"}
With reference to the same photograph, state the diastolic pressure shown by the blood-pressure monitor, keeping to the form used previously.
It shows {"value": 100, "unit": "mmHg"}
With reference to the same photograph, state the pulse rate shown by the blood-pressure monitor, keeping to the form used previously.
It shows {"value": 60, "unit": "bpm"}
